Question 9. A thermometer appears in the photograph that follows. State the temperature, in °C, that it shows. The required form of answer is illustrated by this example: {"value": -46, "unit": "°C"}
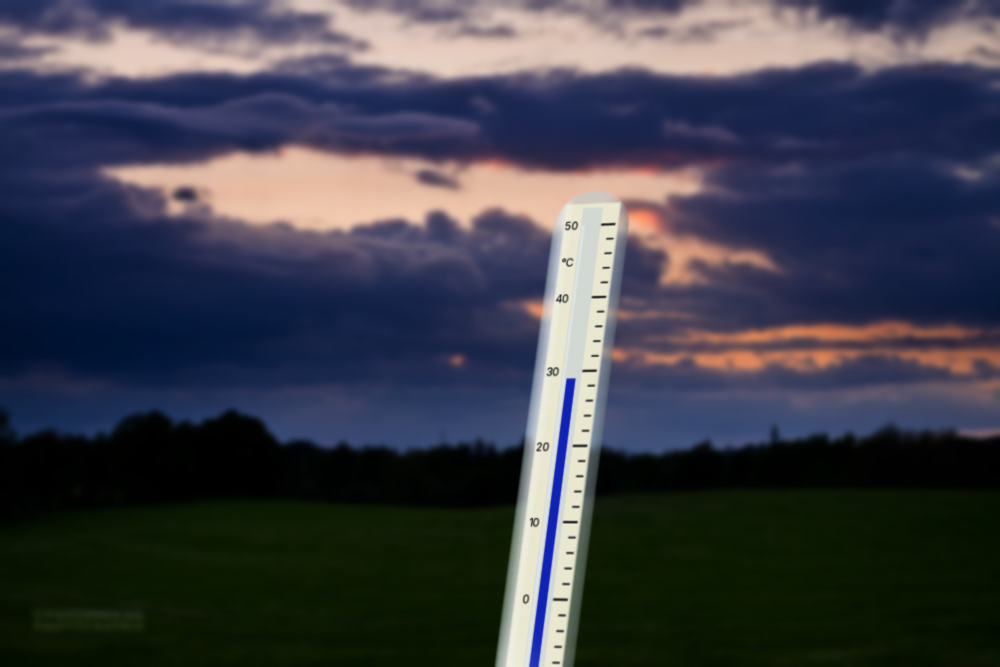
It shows {"value": 29, "unit": "°C"}
